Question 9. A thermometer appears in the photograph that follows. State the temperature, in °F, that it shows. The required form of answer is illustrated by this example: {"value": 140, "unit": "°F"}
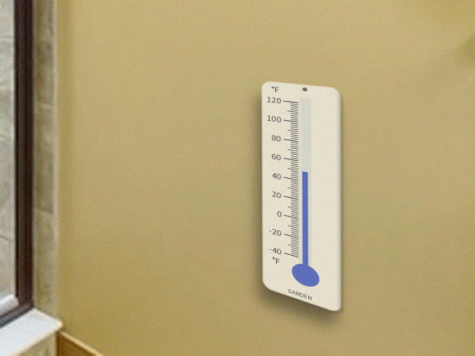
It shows {"value": 50, "unit": "°F"}
